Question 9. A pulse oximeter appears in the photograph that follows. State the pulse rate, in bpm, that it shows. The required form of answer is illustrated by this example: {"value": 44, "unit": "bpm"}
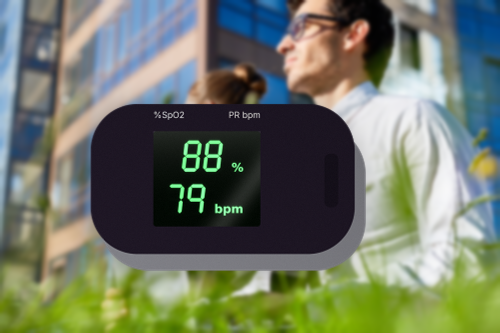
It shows {"value": 79, "unit": "bpm"}
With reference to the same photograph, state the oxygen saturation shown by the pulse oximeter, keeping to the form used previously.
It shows {"value": 88, "unit": "%"}
